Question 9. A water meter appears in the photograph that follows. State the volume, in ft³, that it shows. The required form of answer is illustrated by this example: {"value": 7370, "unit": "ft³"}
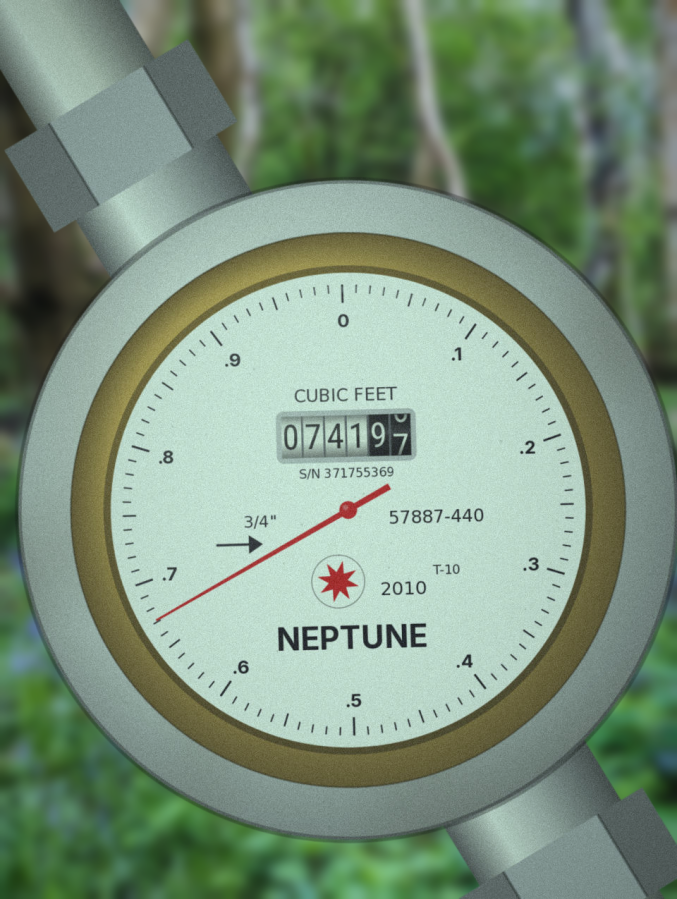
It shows {"value": 74196.67, "unit": "ft³"}
